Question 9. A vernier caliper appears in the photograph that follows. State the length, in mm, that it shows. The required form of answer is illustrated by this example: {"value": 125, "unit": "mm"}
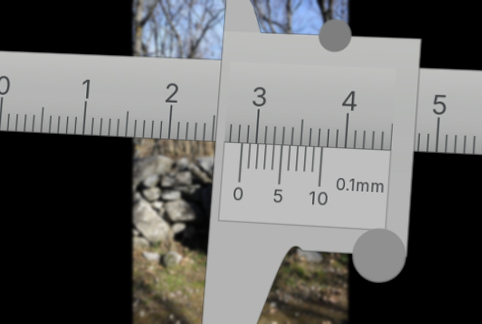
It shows {"value": 28.4, "unit": "mm"}
